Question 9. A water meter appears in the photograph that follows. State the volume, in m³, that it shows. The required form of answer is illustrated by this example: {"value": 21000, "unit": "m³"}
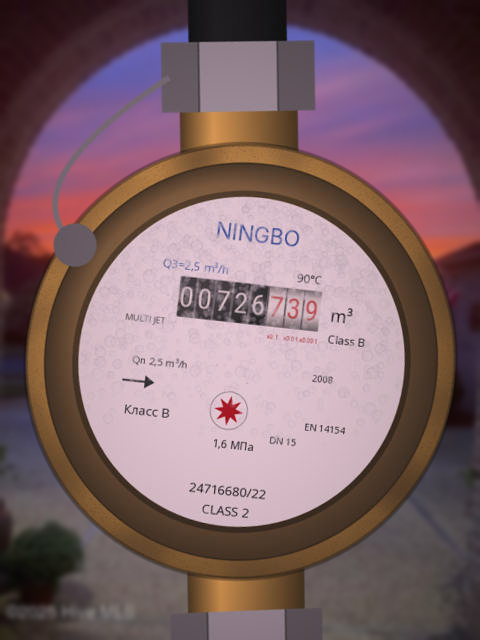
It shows {"value": 726.739, "unit": "m³"}
